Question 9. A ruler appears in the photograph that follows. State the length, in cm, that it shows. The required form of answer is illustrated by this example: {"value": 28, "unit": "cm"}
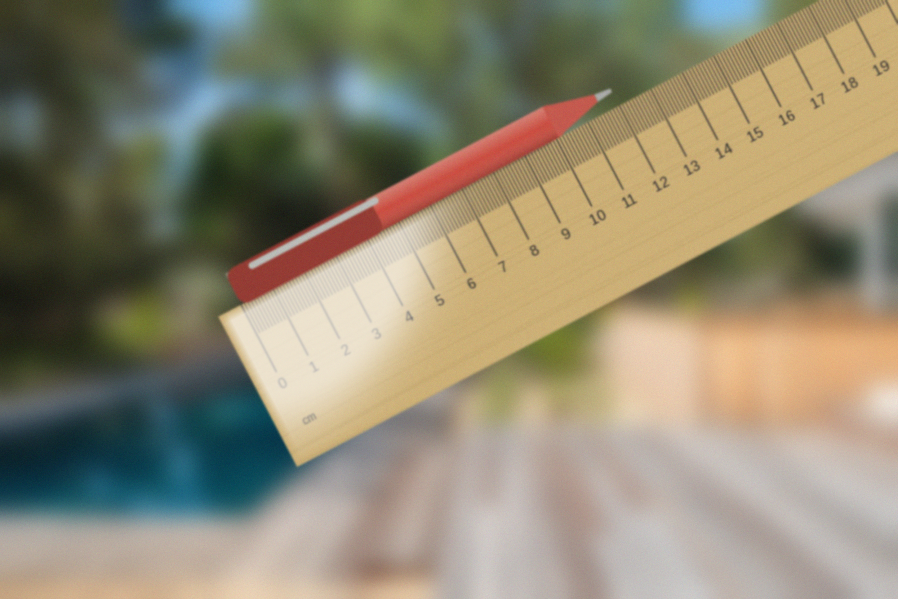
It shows {"value": 12, "unit": "cm"}
